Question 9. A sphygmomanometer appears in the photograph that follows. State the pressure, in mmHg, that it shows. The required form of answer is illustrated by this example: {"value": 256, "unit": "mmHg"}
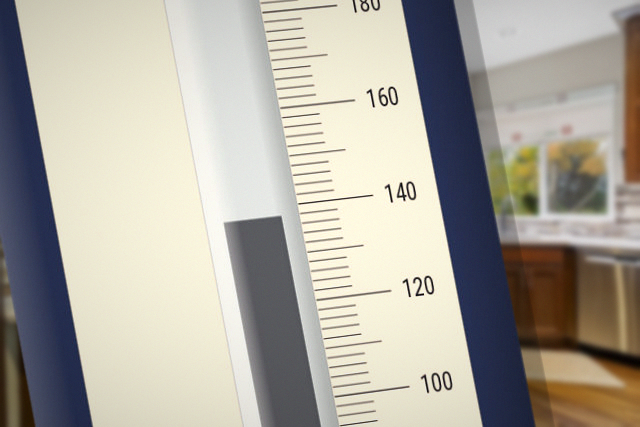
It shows {"value": 138, "unit": "mmHg"}
